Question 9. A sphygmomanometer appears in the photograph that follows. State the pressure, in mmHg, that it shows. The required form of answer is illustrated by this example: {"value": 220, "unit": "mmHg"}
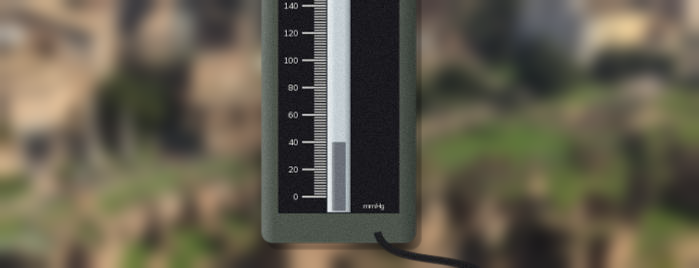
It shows {"value": 40, "unit": "mmHg"}
